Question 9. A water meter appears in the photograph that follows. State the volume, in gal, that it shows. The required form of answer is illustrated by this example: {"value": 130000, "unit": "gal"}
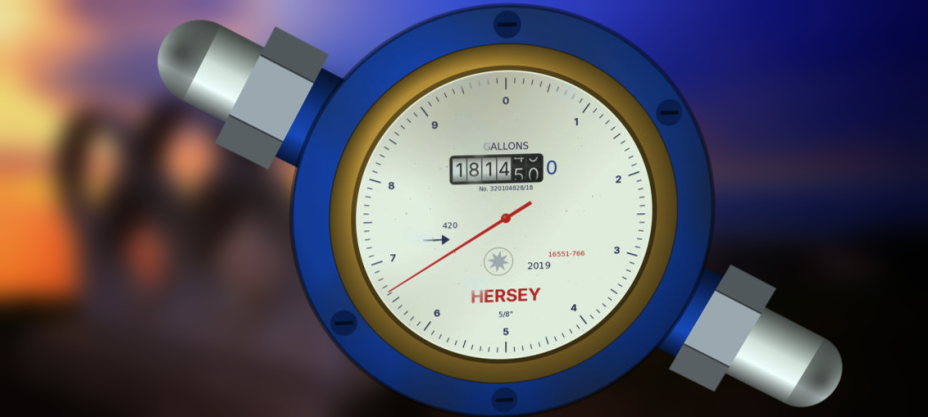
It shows {"value": 1814496.6, "unit": "gal"}
